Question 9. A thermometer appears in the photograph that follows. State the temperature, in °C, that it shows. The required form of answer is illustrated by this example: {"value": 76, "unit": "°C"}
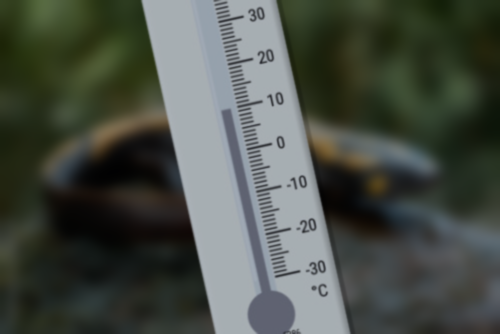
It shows {"value": 10, "unit": "°C"}
